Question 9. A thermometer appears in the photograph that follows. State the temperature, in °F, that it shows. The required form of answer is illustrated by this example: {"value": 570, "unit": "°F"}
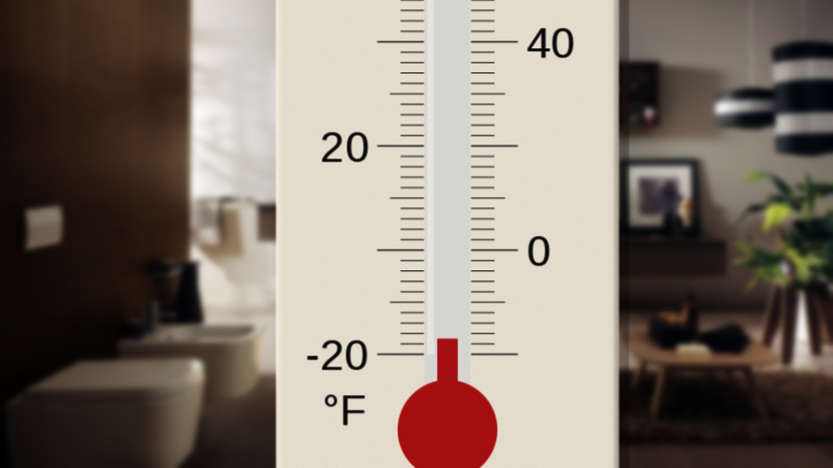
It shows {"value": -17, "unit": "°F"}
